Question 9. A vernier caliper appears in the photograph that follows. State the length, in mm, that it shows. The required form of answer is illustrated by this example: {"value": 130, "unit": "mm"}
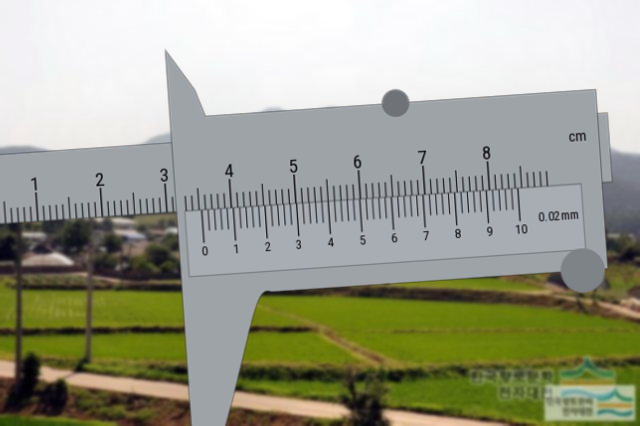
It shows {"value": 35.4, "unit": "mm"}
